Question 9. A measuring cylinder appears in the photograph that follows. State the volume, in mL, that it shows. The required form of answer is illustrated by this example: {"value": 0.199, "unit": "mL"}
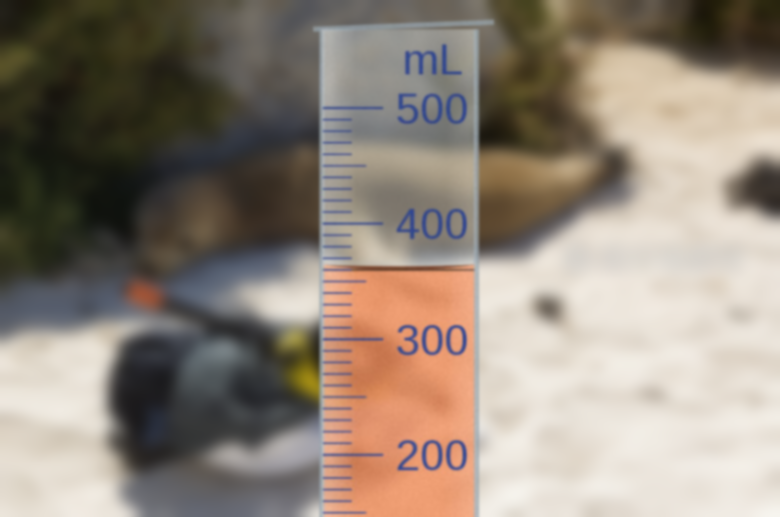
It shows {"value": 360, "unit": "mL"}
